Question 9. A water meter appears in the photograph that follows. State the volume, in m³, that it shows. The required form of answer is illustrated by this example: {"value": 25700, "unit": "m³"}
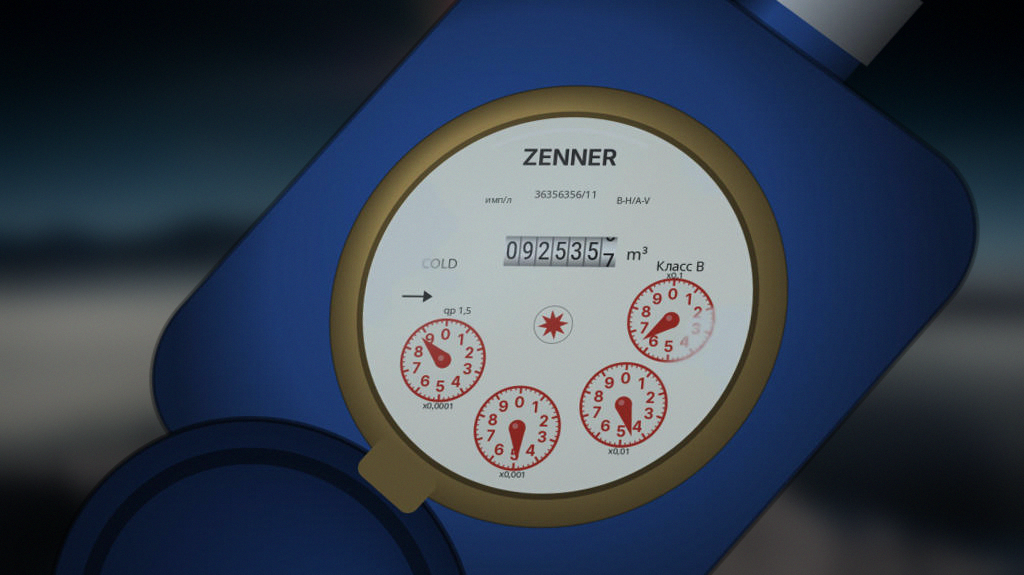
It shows {"value": 925356.6448, "unit": "m³"}
